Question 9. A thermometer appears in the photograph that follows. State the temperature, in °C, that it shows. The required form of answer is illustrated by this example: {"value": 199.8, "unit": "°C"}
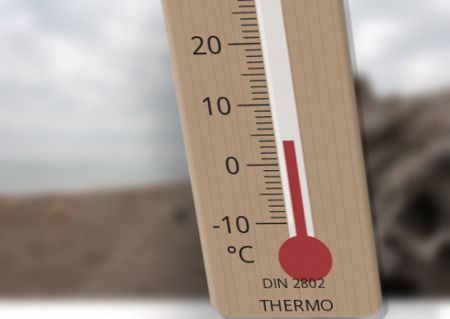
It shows {"value": 4, "unit": "°C"}
